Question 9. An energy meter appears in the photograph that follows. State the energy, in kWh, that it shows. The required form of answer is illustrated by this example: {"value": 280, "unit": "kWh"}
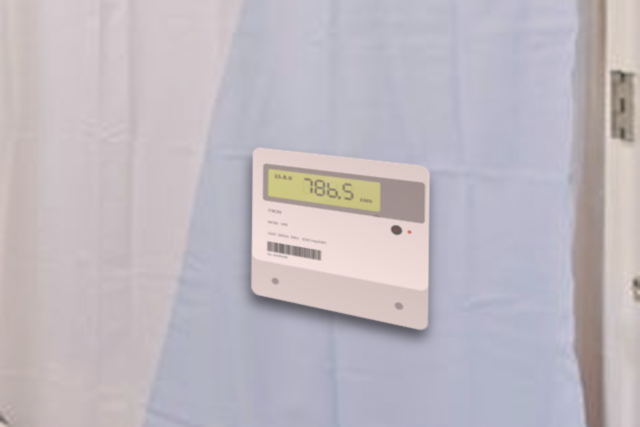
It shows {"value": 786.5, "unit": "kWh"}
